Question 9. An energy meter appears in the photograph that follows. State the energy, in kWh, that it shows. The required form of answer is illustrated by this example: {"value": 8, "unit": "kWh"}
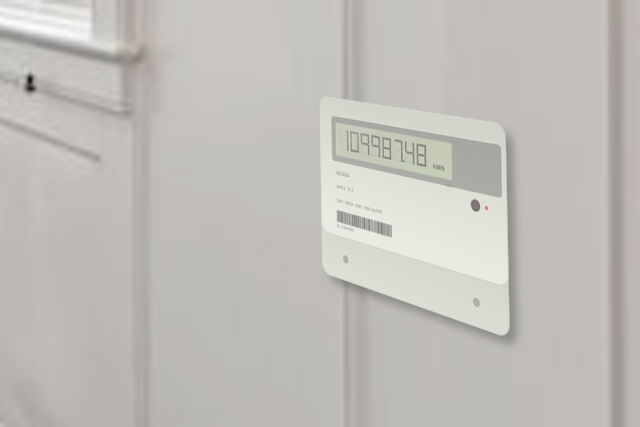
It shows {"value": 109987.48, "unit": "kWh"}
